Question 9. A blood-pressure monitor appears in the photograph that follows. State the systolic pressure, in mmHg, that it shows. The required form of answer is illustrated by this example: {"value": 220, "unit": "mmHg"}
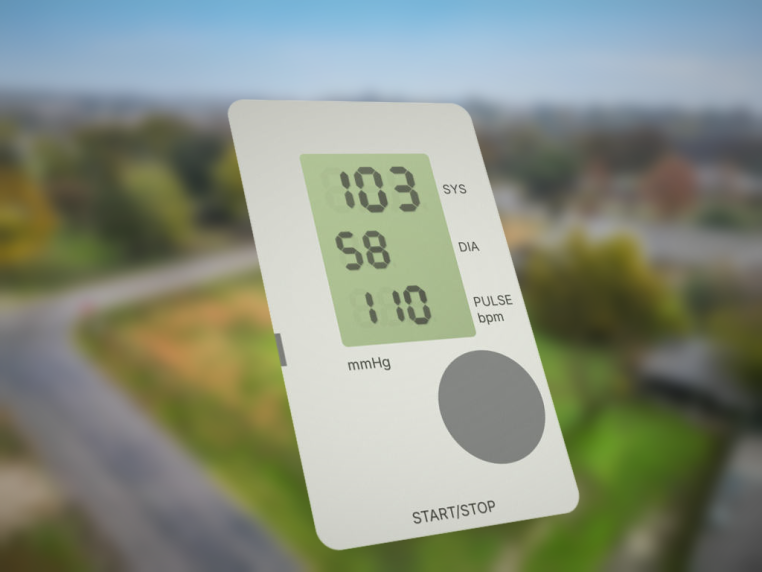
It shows {"value": 103, "unit": "mmHg"}
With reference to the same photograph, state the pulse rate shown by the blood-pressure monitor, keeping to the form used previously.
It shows {"value": 110, "unit": "bpm"}
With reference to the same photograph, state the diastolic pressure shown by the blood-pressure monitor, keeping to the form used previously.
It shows {"value": 58, "unit": "mmHg"}
